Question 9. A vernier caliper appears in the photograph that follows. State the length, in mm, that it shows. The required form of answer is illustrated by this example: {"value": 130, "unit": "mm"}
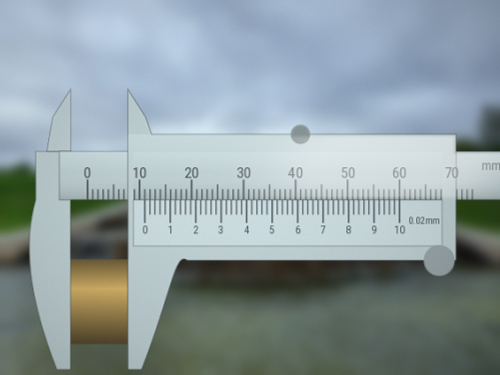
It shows {"value": 11.0, "unit": "mm"}
